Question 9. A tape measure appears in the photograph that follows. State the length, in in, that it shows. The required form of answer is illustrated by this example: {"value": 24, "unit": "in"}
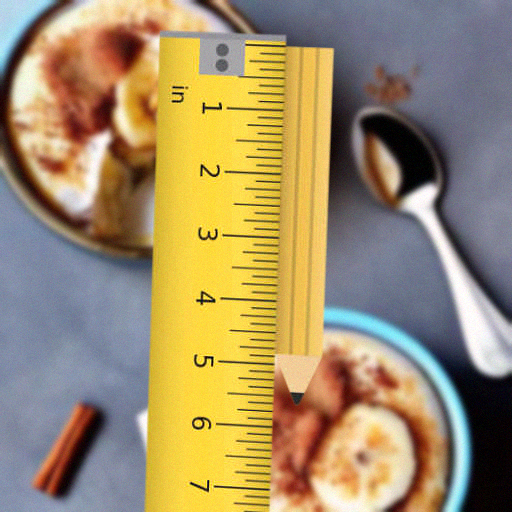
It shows {"value": 5.625, "unit": "in"}
